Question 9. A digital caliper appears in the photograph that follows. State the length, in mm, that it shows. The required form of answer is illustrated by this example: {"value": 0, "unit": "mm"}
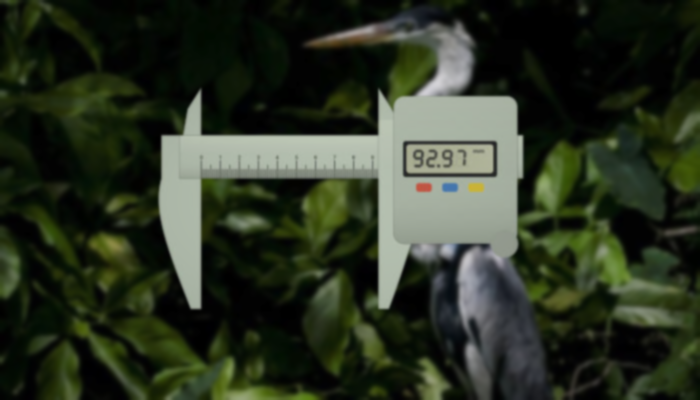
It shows {"value": 92.97, "unit": "mm"}
